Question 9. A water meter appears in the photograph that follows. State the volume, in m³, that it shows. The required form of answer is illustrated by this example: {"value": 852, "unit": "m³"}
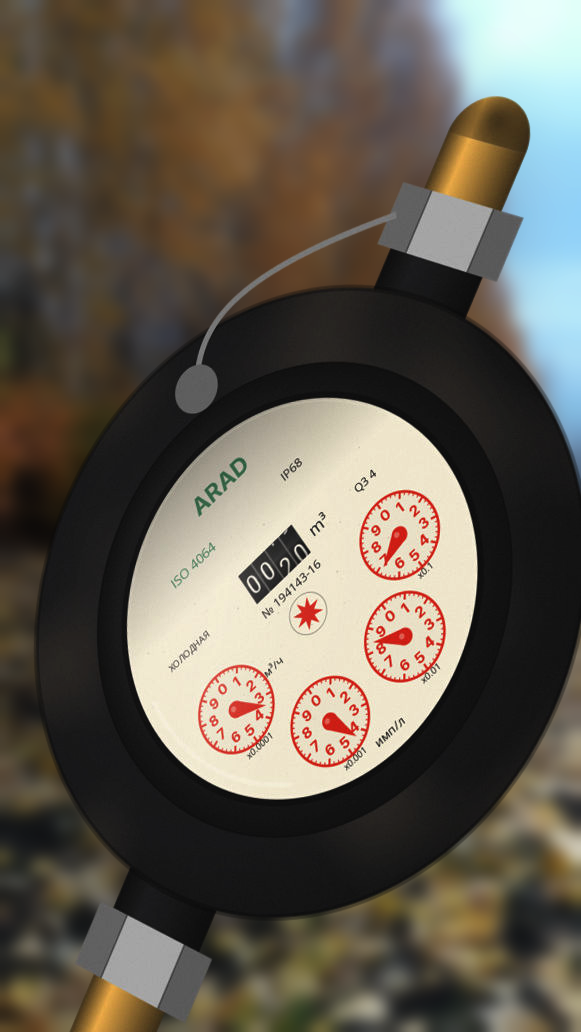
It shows {"value": 19.6843, "unit": "m³"}
